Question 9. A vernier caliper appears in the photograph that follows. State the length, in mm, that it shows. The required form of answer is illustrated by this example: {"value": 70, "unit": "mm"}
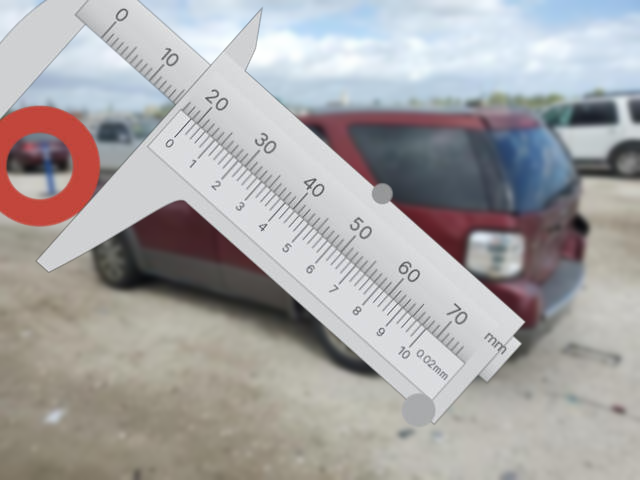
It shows {"value": 18.8, "unit": "mm"}
